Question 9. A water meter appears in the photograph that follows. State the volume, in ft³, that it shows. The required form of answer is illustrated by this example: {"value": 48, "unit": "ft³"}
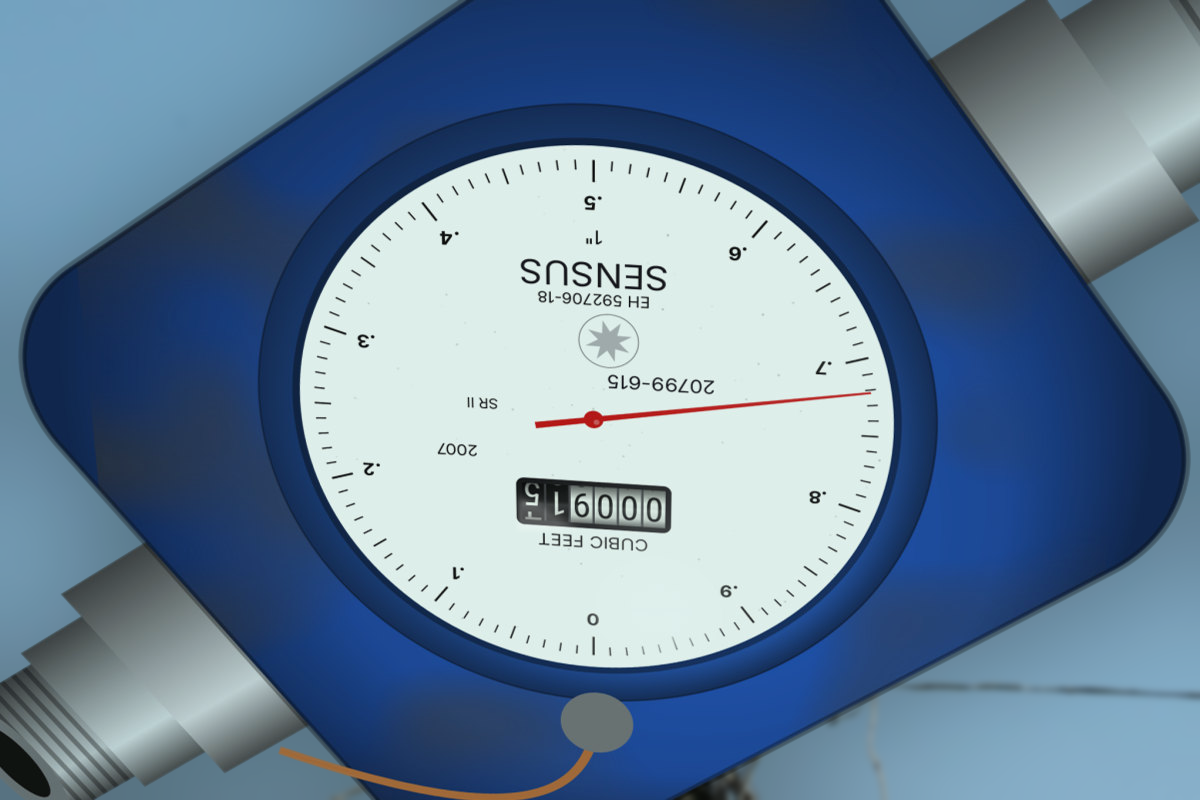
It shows {"value": 914.72, "unit": "ft³"}
